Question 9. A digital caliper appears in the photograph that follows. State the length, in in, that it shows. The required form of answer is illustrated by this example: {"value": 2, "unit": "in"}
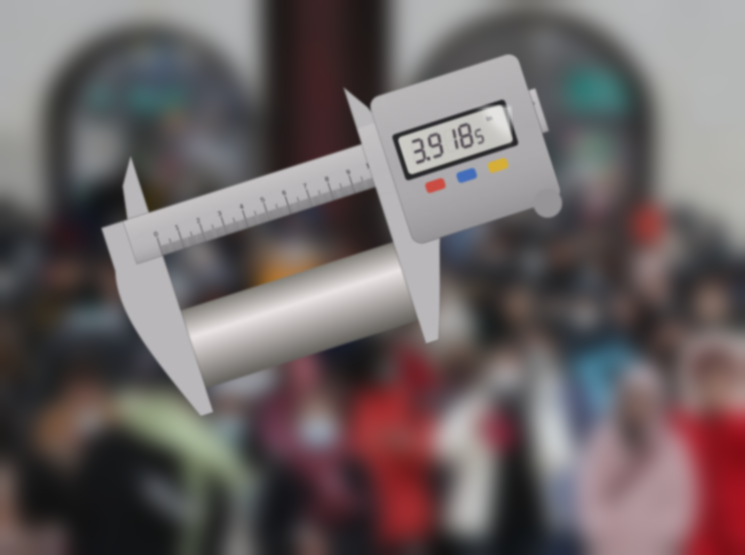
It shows {"value": 3.9185, "unit": "in"}
